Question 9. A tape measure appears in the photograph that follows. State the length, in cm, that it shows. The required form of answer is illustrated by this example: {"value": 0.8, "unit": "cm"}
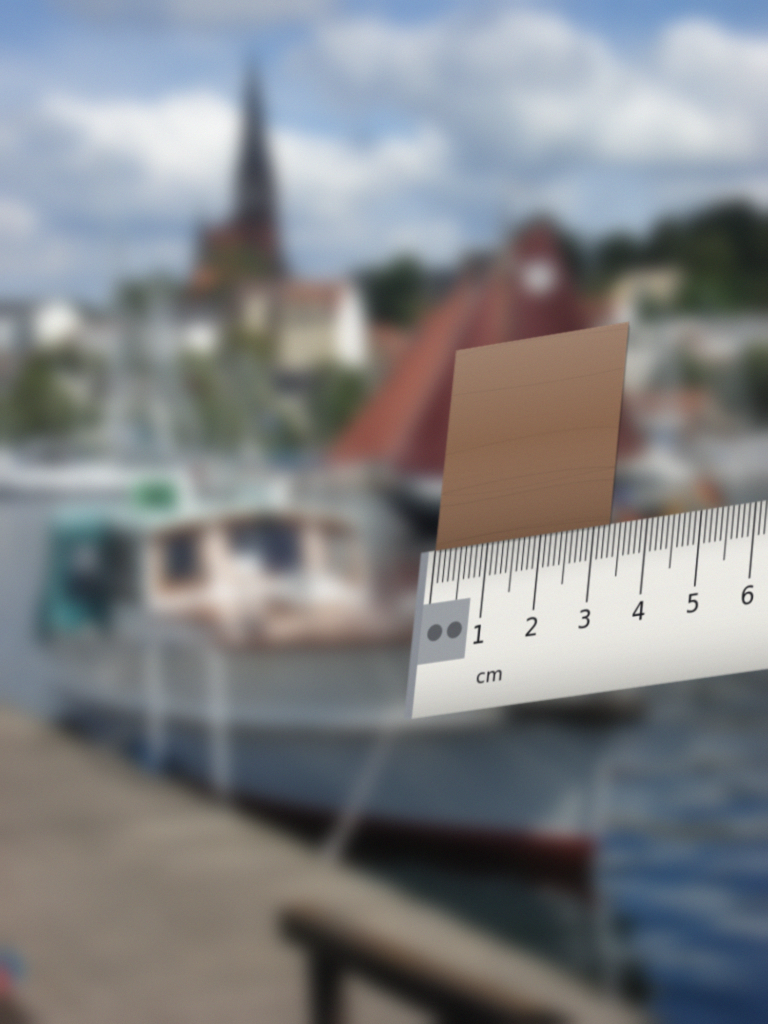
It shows {"value": 3.3, "unit": "cm"}
